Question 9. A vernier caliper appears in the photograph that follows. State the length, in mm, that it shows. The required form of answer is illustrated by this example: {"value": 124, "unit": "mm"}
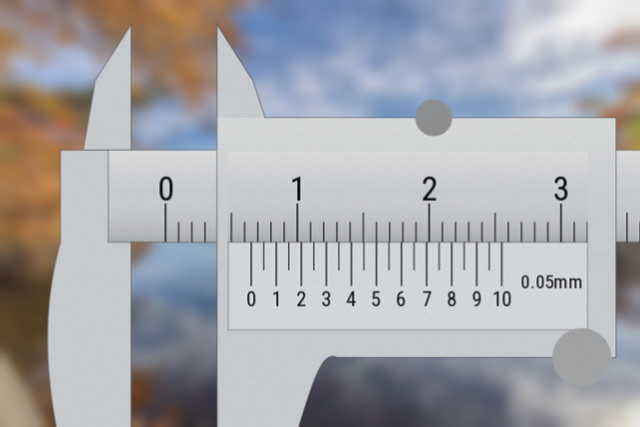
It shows {"value": 6.5, "unit": "mm"}
